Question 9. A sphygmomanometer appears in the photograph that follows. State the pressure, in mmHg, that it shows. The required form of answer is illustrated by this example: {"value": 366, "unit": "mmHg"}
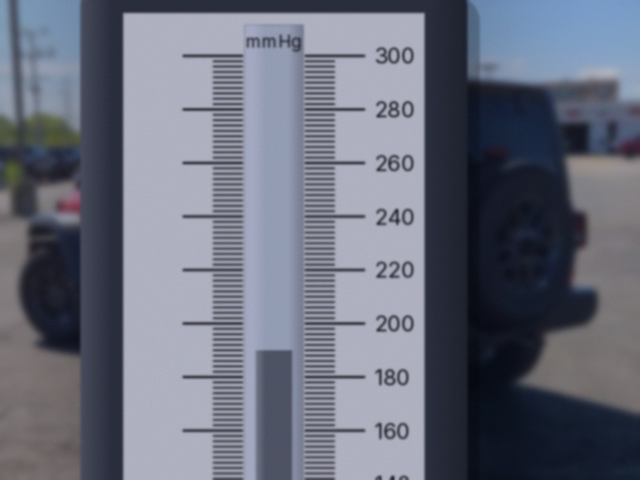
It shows {"value": 190, "unit": "mmHg"}
